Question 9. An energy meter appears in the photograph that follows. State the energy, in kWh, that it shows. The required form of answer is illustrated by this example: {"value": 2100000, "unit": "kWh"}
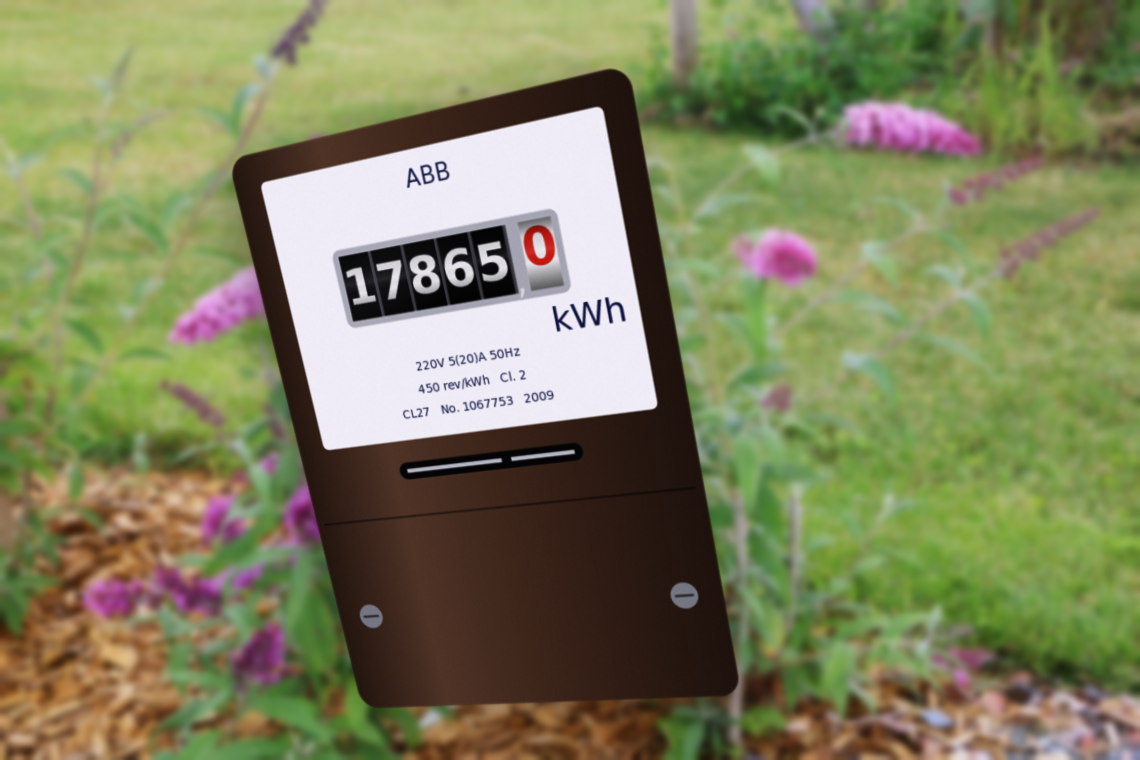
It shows {"value": 17865.0, "unit": "kWh"}
